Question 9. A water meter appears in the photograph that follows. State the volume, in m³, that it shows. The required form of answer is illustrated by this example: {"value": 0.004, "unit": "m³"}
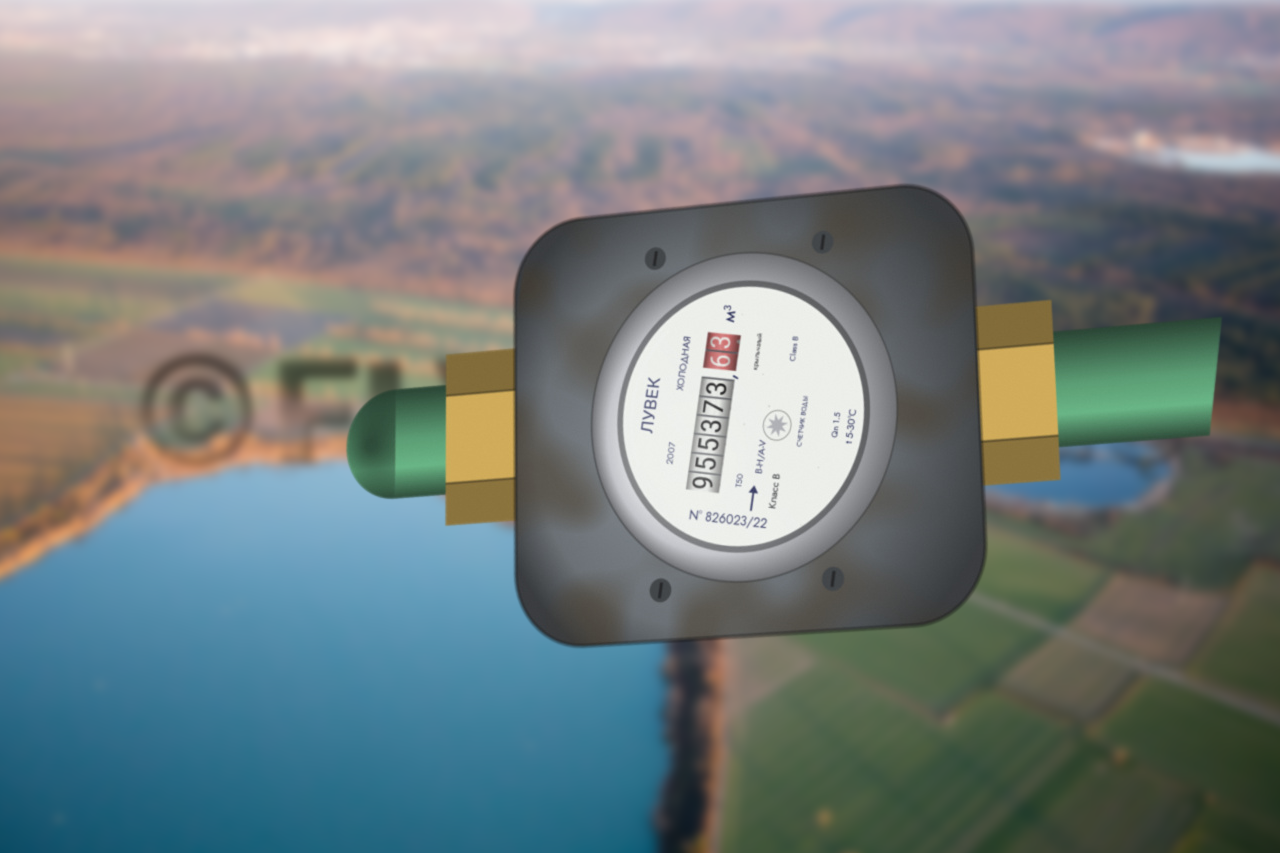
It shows {"value": 955373.63, "unit": "m³"}
